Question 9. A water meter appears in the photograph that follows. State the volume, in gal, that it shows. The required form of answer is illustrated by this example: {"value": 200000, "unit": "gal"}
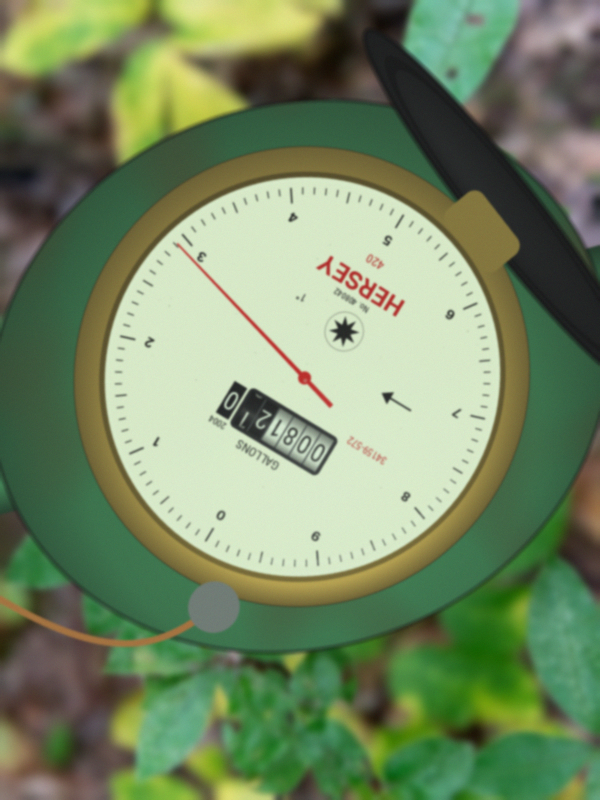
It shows {"value": 81212.9, "unit": "gal"}
